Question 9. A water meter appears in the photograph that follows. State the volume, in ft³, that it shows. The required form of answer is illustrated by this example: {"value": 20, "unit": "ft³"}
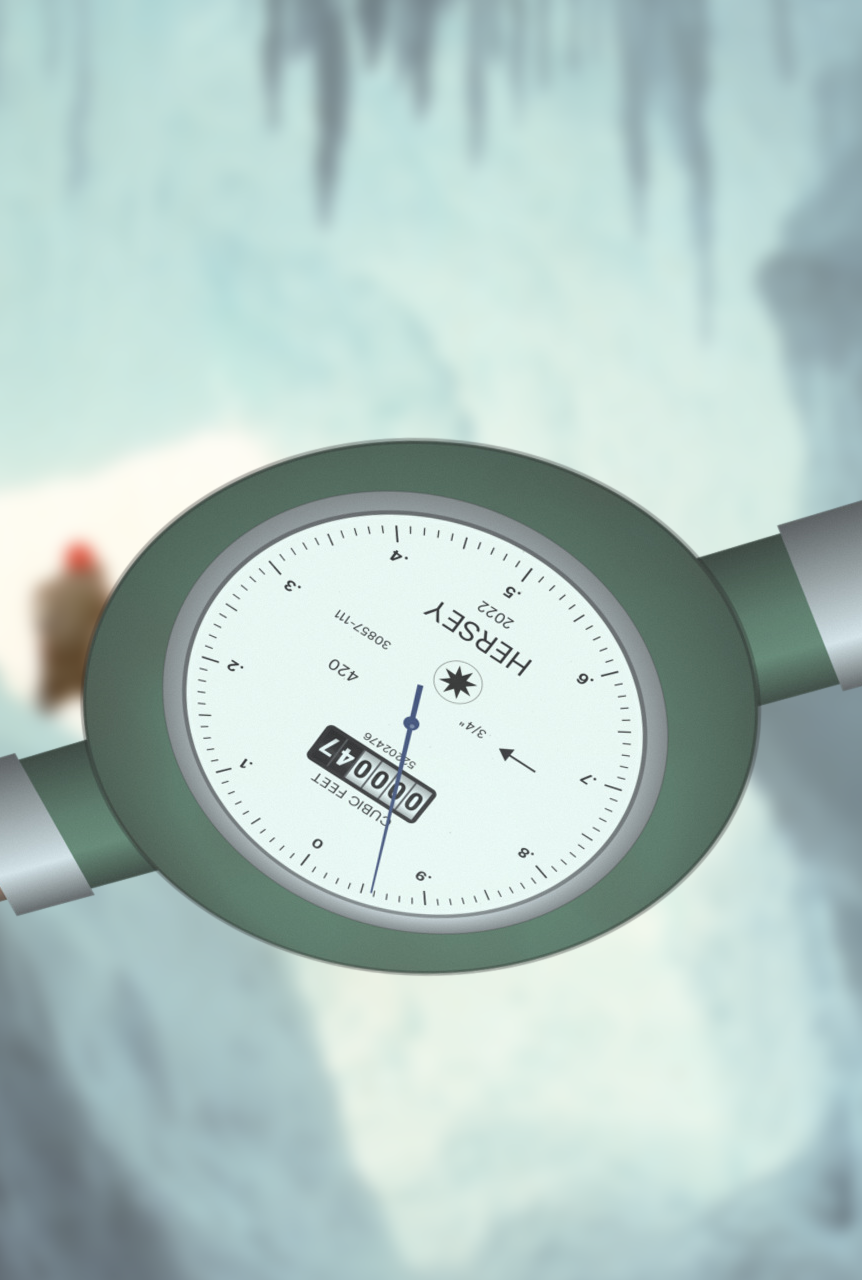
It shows {"value": 46.94, "unit": "ft³"}
